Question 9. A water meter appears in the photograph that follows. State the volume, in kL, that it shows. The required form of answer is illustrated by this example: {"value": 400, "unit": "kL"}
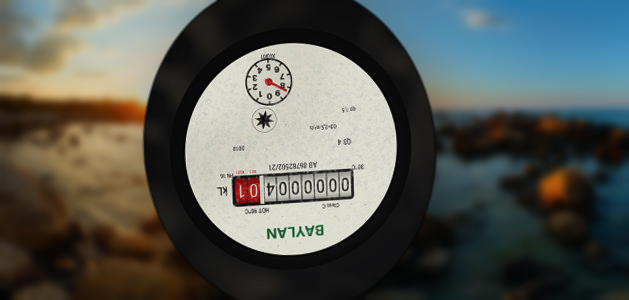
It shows {"value": 4.018, "unit": "kL"}
